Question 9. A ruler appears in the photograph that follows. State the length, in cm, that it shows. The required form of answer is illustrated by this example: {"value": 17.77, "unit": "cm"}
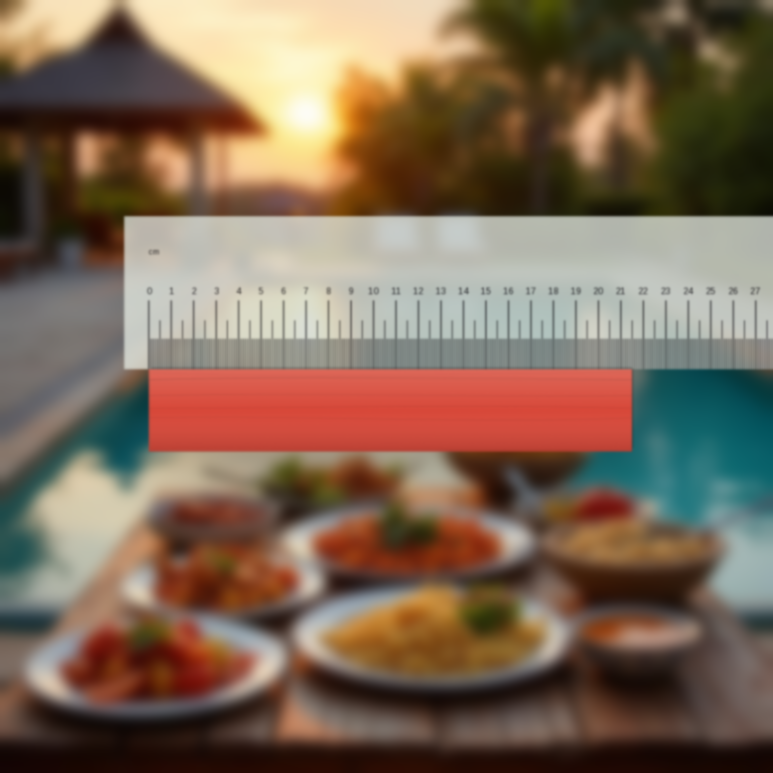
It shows {"value": 21.5, "unit": "cm"}
